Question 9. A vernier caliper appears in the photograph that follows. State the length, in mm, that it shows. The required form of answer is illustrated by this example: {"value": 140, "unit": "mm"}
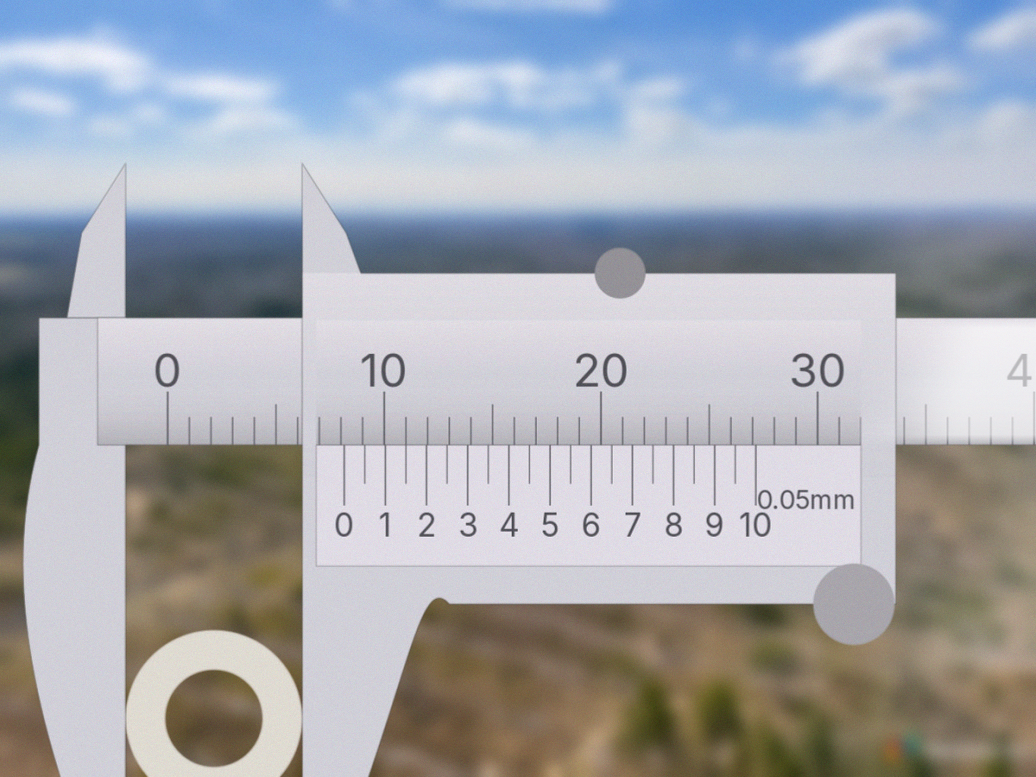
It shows {"value": 8.15, "unit": "mm"}
